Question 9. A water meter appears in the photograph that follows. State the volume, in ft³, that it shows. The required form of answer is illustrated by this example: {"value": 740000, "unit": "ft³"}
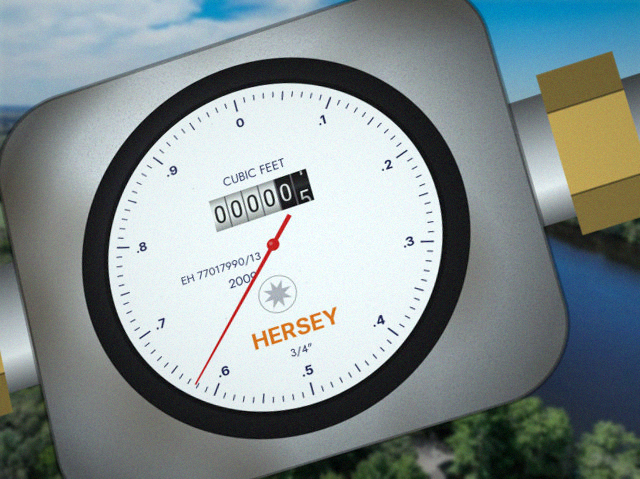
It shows {"value": 4.62, "unit": "ft³"}
